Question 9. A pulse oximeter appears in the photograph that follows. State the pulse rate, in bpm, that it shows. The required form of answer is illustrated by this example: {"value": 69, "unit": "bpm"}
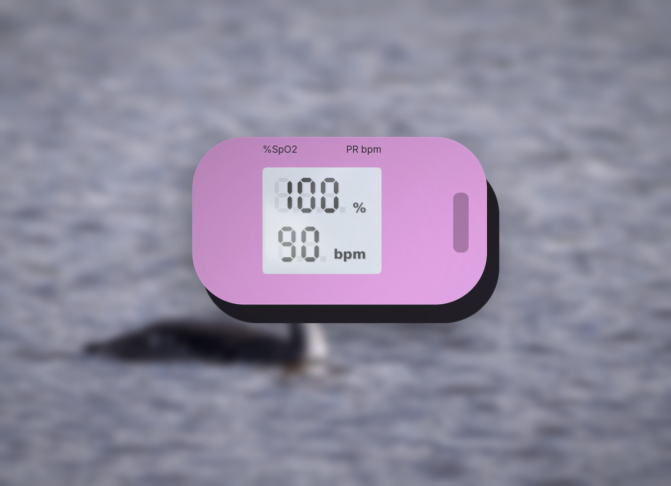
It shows {"value": 90, "unit": "bpm"}
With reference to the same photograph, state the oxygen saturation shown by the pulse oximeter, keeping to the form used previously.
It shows {"value": 100, "unit": "%"}
